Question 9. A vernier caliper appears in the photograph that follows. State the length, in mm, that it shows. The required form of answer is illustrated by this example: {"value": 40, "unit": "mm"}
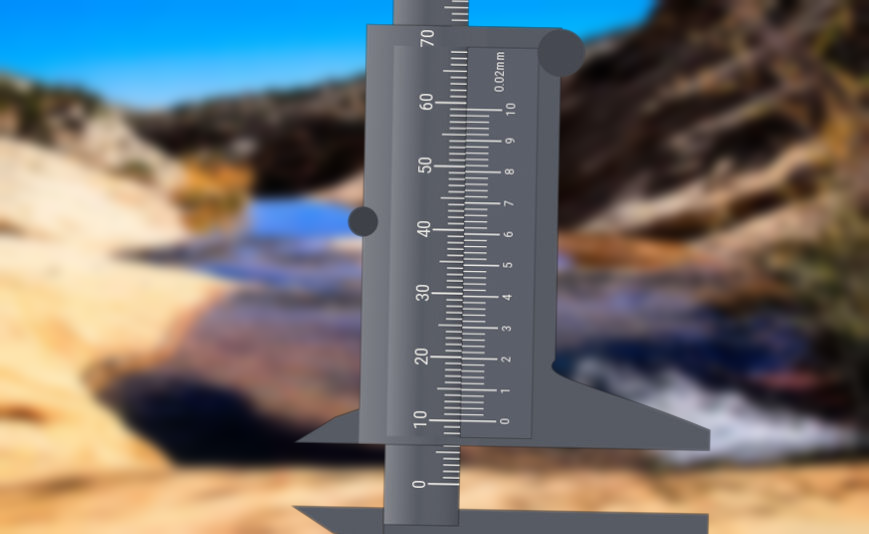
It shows {"value": 10.0, "unit": "mm"}
